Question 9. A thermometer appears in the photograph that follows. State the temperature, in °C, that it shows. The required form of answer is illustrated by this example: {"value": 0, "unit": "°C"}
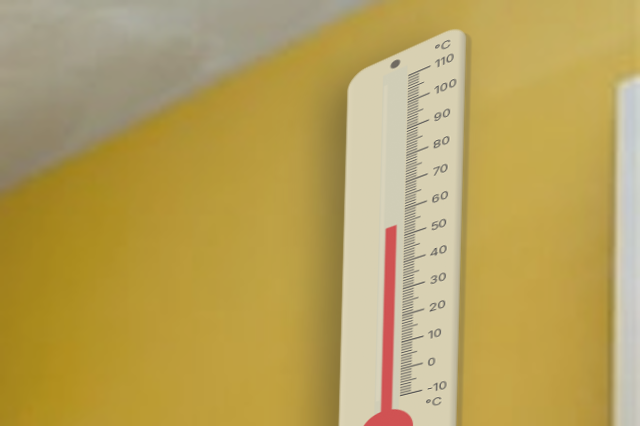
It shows {"value": 55, "unit": "°C"}
